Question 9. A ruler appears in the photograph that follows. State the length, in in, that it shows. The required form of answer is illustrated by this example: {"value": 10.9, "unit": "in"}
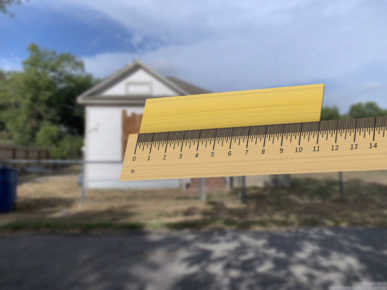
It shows {"value": 11, "unit": "in"}
